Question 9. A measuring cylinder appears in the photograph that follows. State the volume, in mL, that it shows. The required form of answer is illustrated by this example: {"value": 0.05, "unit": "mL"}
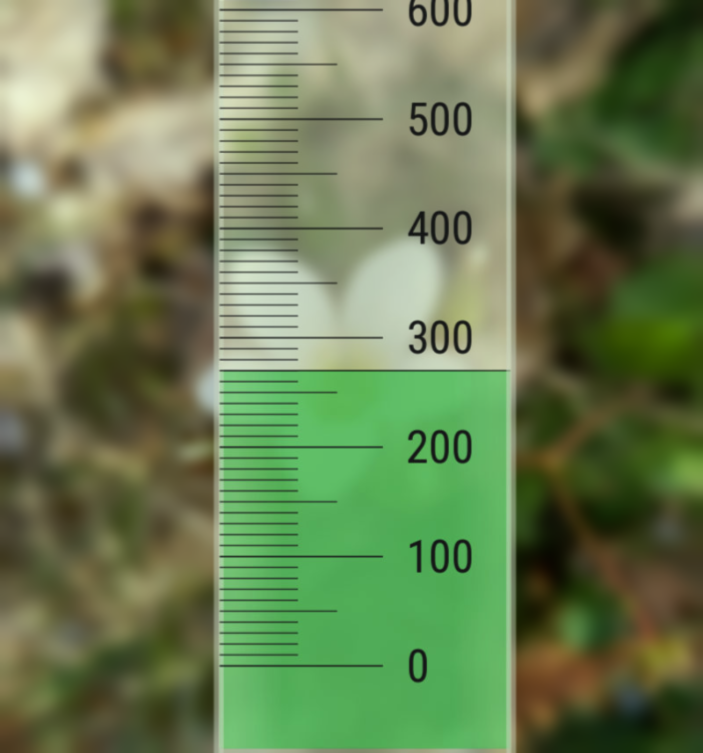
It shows {"value": 270, "unit": "mL"}
